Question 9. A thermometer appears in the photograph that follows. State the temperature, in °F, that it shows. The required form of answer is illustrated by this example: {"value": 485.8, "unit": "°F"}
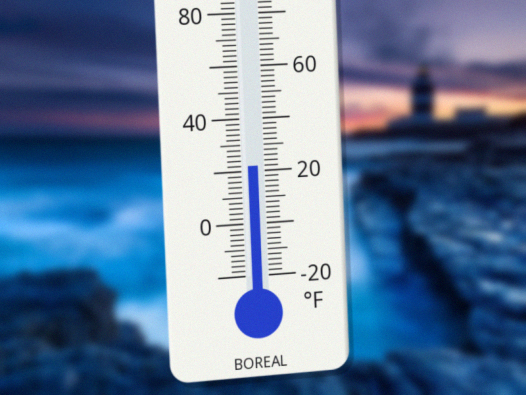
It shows {"value": 22, "unit": "°F"}
